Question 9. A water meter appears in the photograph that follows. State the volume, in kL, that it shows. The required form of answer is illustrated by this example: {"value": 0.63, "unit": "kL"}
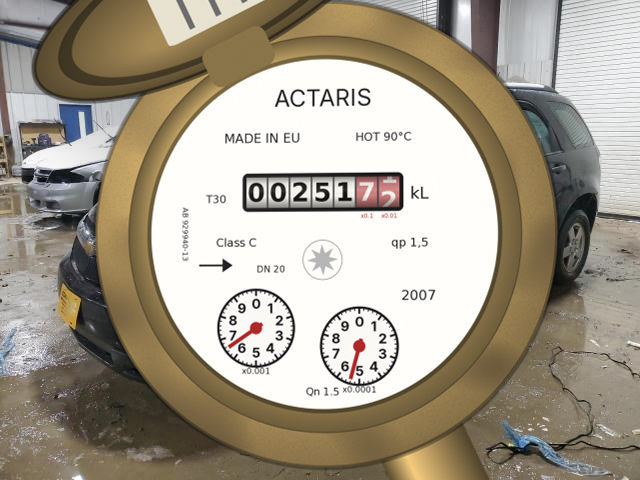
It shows {"value": 251.7165, "unit": "kL"}
